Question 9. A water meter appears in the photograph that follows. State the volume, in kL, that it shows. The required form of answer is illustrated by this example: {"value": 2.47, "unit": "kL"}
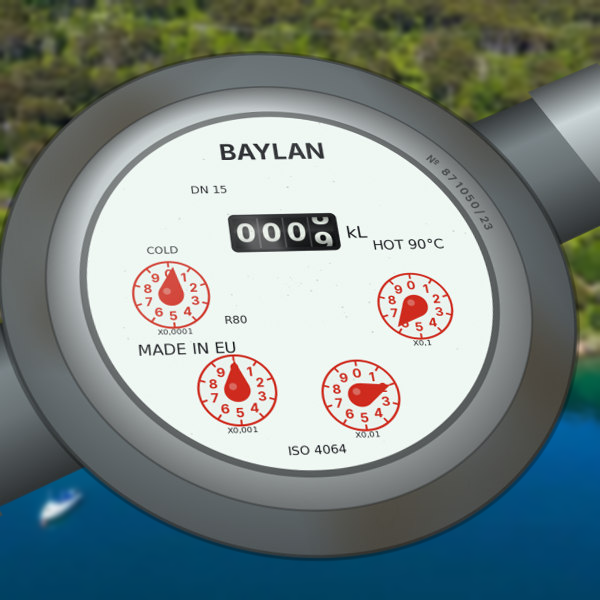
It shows {"value": 8.6200, "unit": "kL"}
